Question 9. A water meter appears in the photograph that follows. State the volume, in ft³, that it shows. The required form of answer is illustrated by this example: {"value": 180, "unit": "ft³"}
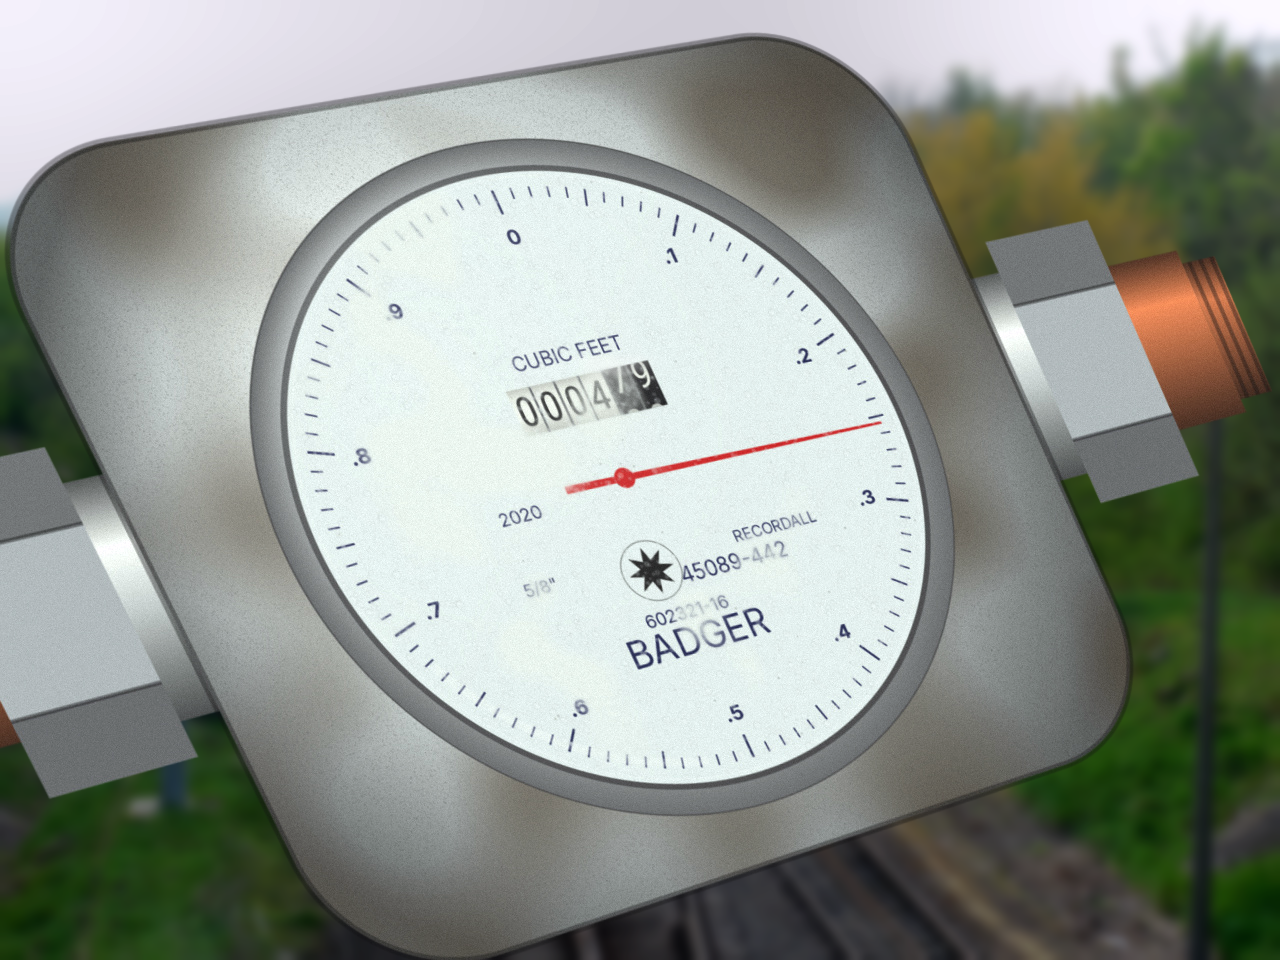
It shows {"value": 479.25, "unit": "ft³"}
